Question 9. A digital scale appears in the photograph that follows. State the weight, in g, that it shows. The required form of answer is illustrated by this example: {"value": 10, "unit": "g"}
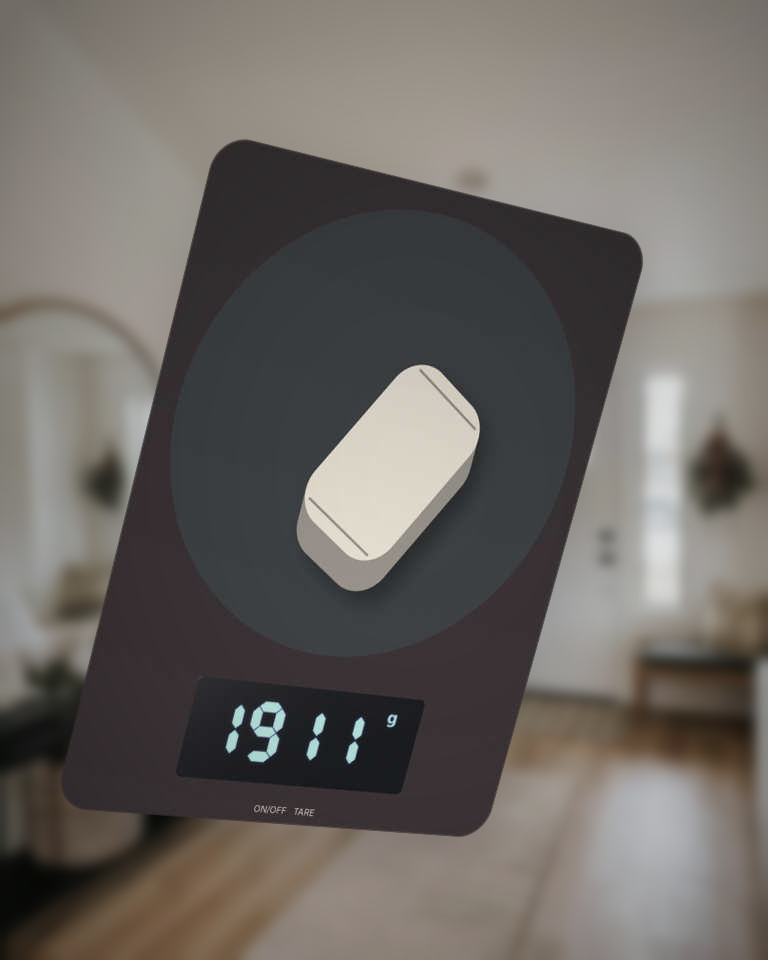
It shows {"value": 1911, "unit": "g"}
